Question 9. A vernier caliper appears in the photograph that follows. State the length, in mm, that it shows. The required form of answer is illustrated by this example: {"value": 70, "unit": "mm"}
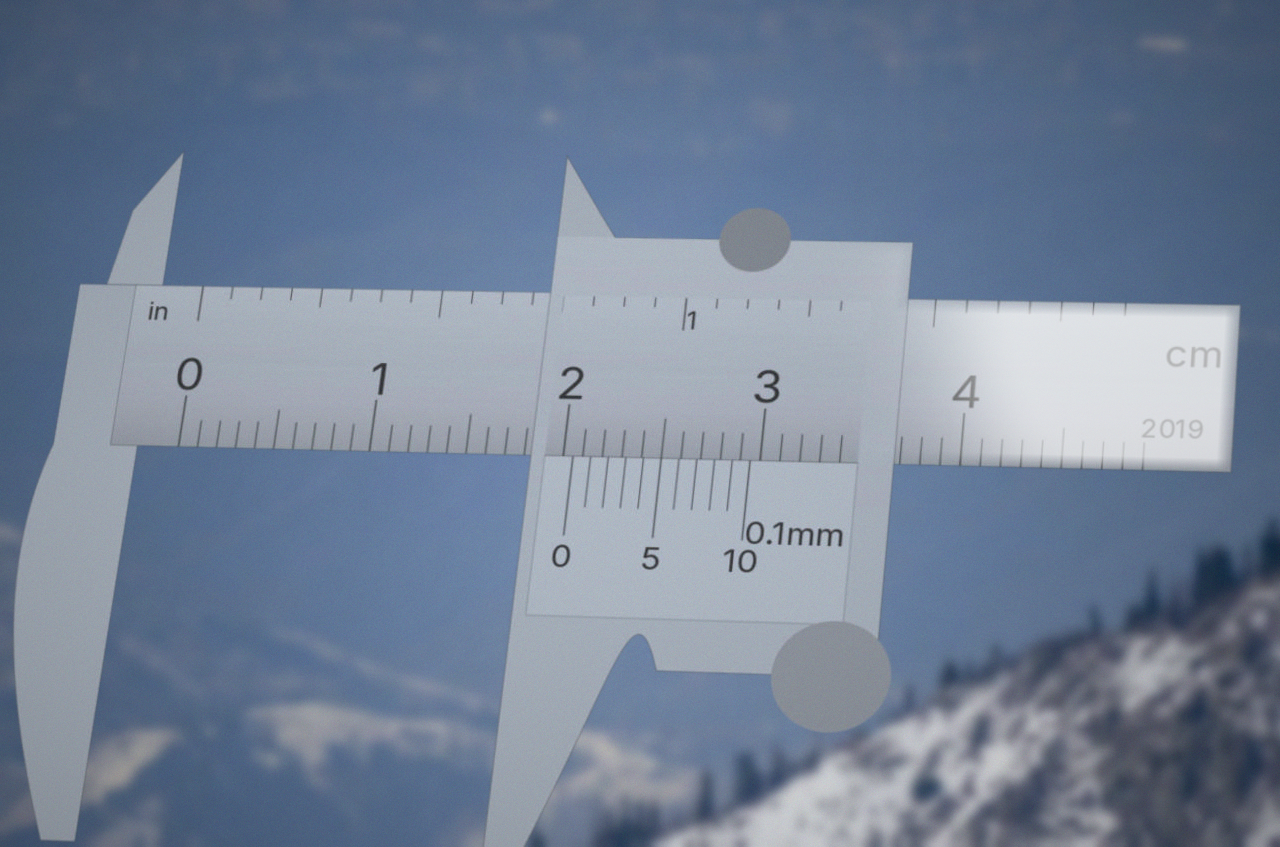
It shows {"value": 20.5, "unit": "mm"}
